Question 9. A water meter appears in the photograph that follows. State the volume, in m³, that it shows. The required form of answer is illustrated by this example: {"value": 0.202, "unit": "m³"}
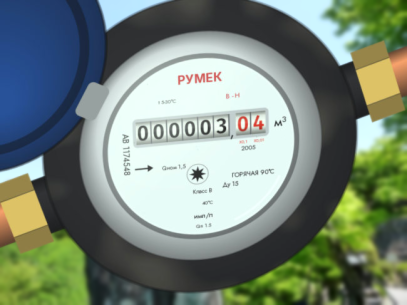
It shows {"value": 3.04, "unit": "m³"}
